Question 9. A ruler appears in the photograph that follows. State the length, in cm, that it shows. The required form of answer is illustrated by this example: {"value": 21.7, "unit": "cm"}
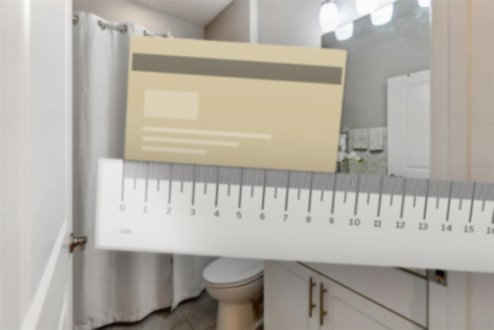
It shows {"value": 9, "unit": "cm"}
